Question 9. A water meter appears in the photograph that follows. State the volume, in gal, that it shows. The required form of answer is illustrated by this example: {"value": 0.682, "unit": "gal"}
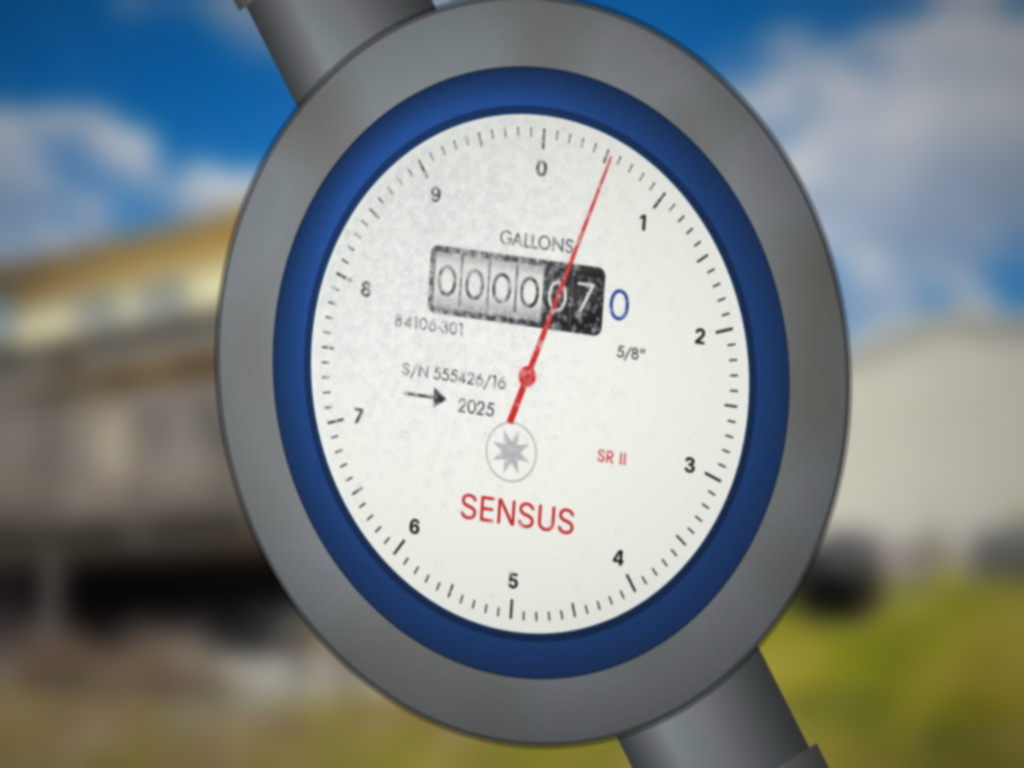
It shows {"value": 70.5, "unit": "gal"}
